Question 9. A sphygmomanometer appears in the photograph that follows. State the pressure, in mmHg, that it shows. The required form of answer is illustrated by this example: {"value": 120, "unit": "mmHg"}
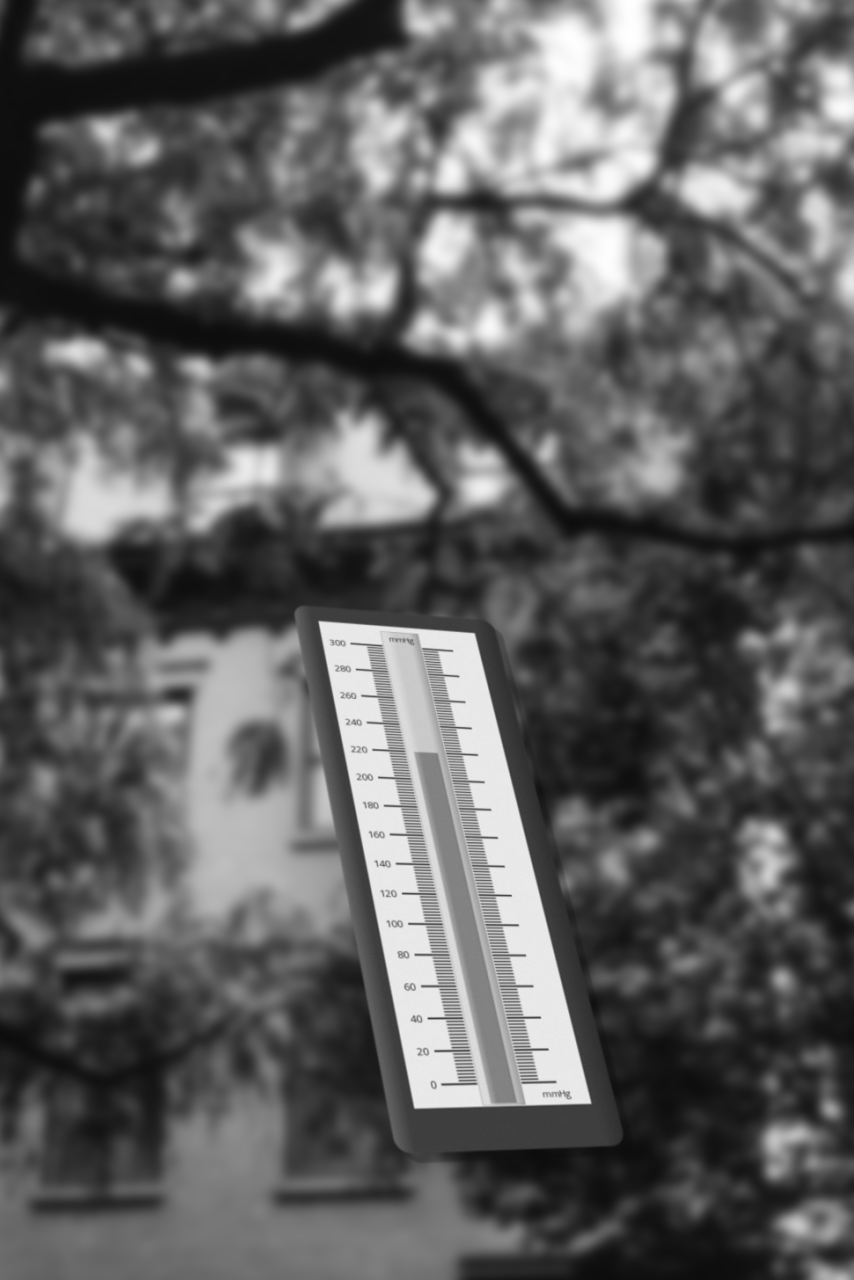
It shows {"value": 220, "unit": "mmHg"}
